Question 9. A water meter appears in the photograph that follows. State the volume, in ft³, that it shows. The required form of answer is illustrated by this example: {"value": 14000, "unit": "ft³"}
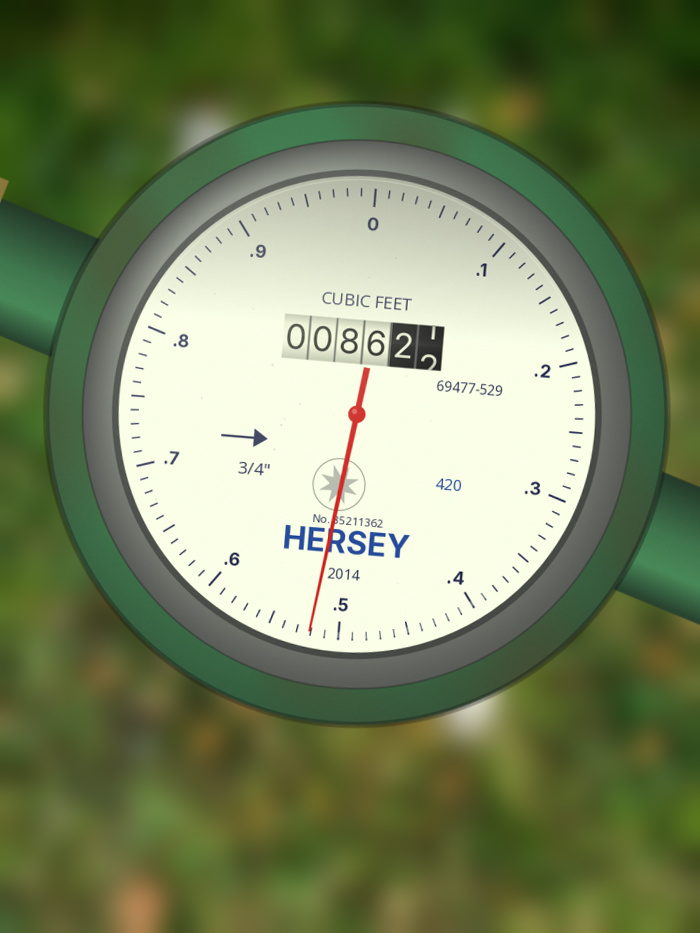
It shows {"value": 8621.52, "unit": "ft³"}
